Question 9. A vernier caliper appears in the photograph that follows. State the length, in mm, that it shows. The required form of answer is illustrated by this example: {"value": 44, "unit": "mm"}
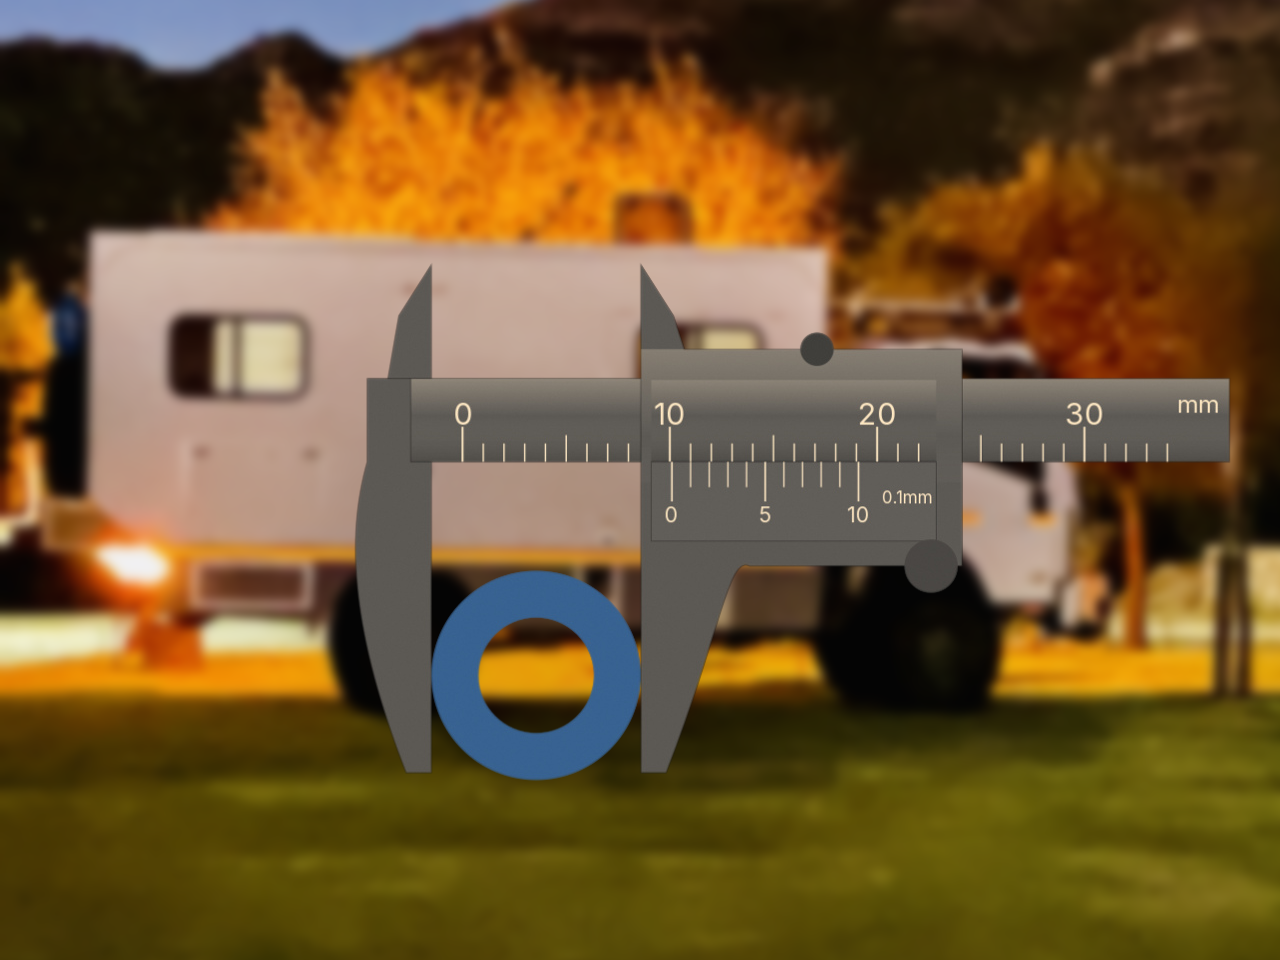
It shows {"value": 10.1, "unit": "mm"}
